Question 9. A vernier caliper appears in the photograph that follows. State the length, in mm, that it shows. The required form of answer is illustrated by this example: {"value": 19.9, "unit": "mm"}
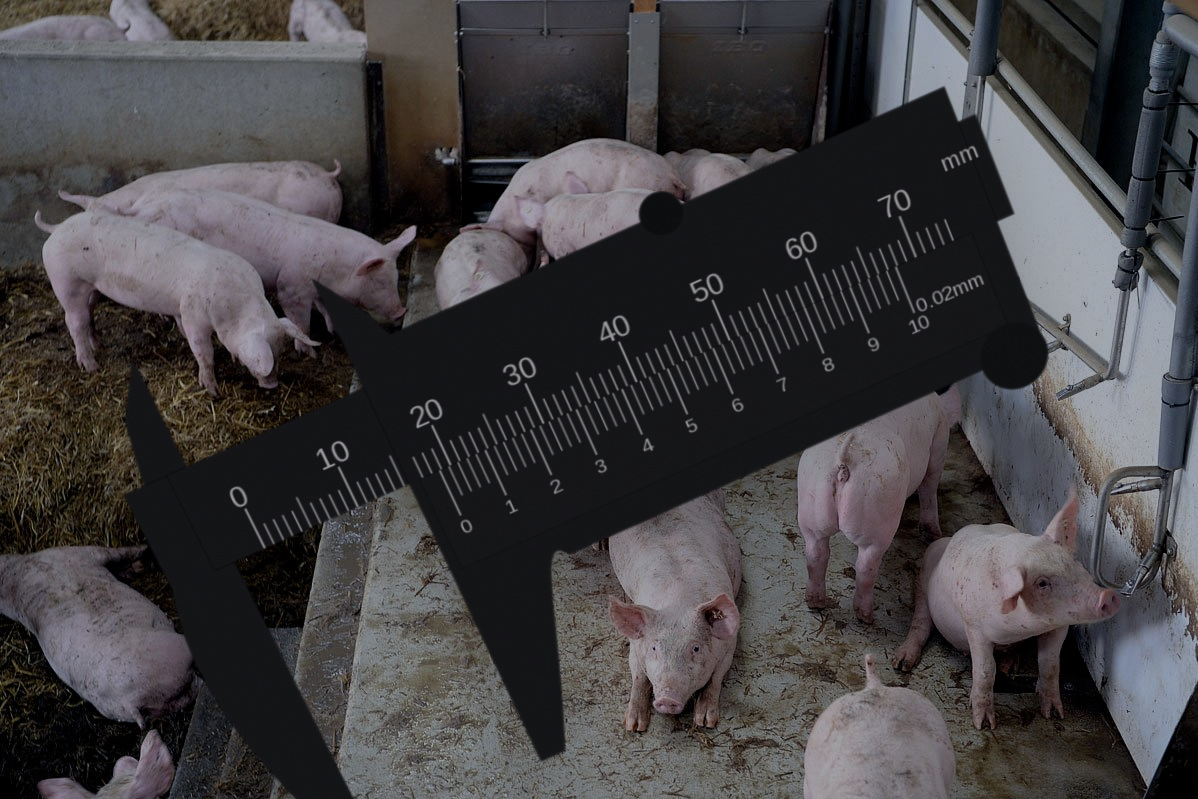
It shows {"value": 18.8, "unit": "mm"}
